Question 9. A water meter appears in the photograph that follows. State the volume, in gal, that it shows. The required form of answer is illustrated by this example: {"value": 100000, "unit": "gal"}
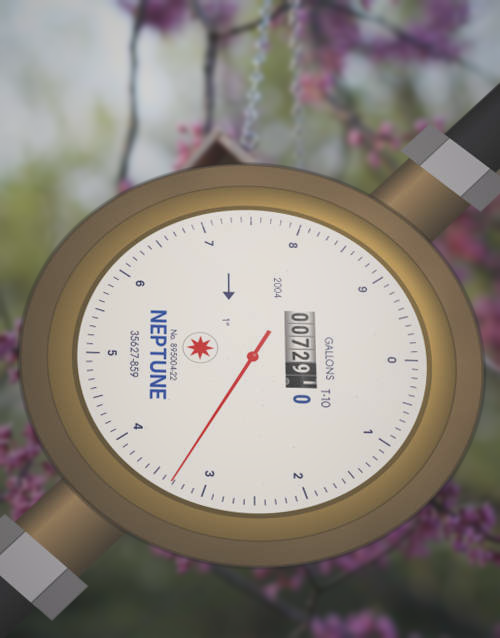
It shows {"value": 72913.3, "unit": "gal"}
